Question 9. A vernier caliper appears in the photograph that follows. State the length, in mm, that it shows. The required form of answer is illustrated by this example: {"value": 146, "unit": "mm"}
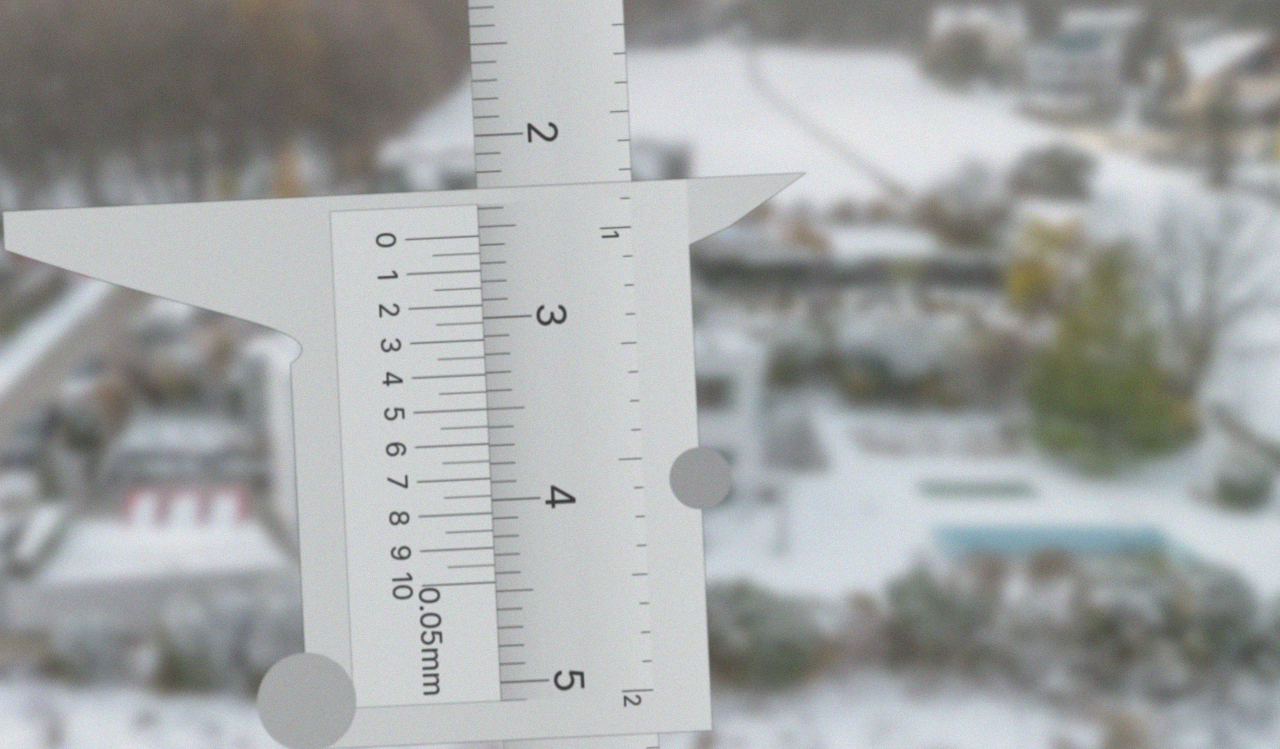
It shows {"value": 25.5, "unit": "mm"}
